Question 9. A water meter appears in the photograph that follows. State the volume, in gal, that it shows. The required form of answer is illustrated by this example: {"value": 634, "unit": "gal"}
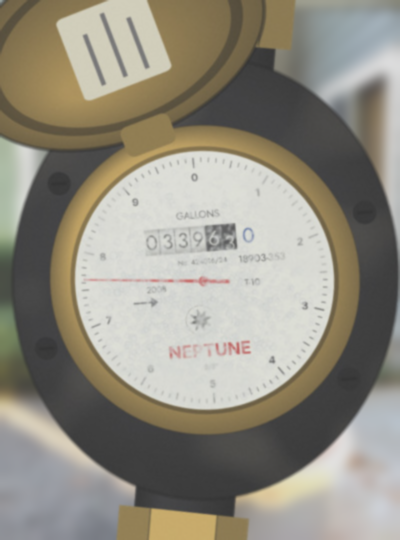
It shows {"value": 339627.6, "unit": "gal"}
